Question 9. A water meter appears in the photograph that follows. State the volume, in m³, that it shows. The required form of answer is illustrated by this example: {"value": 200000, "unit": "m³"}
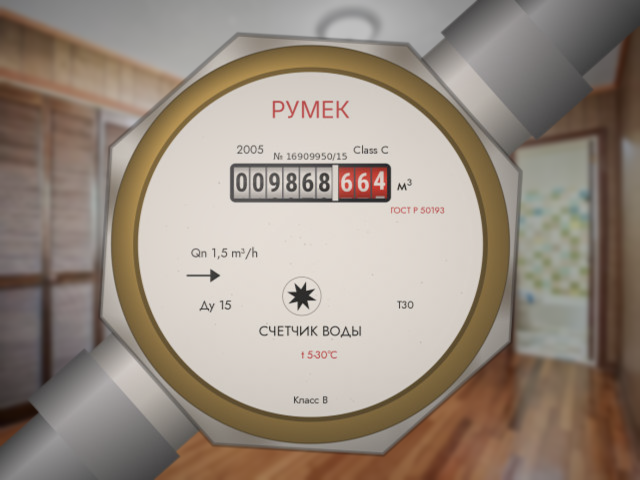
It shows {"value": 9868.664, "unit": "m³"}
